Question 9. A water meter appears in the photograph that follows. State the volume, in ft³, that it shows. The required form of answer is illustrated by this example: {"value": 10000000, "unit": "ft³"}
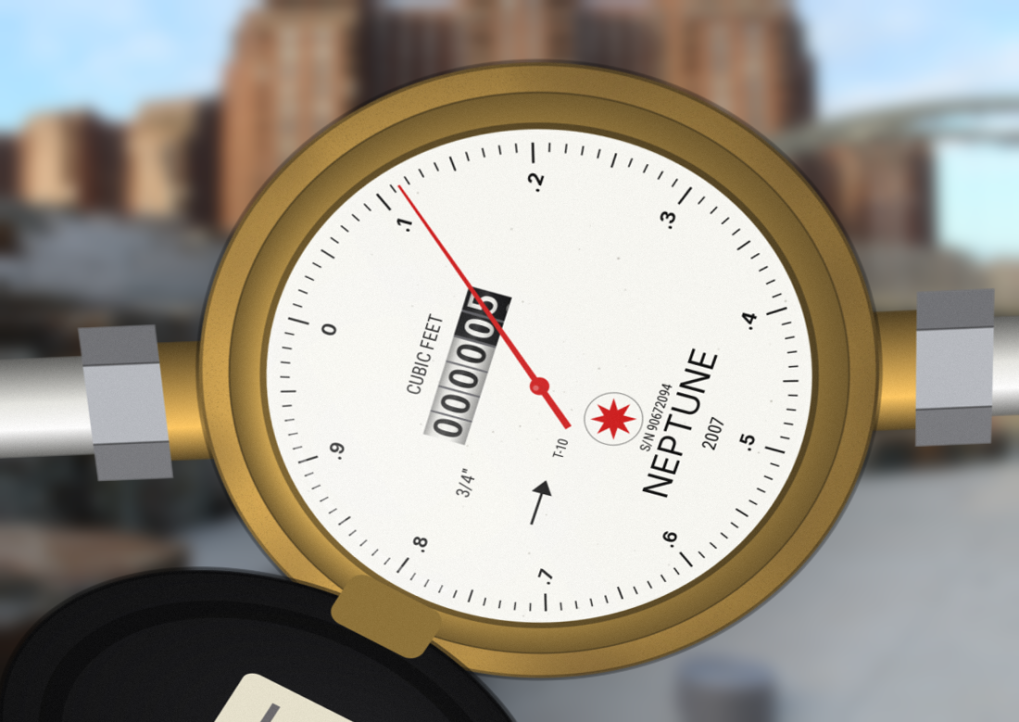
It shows {"value": 5.11, "unit": "ft³"}
